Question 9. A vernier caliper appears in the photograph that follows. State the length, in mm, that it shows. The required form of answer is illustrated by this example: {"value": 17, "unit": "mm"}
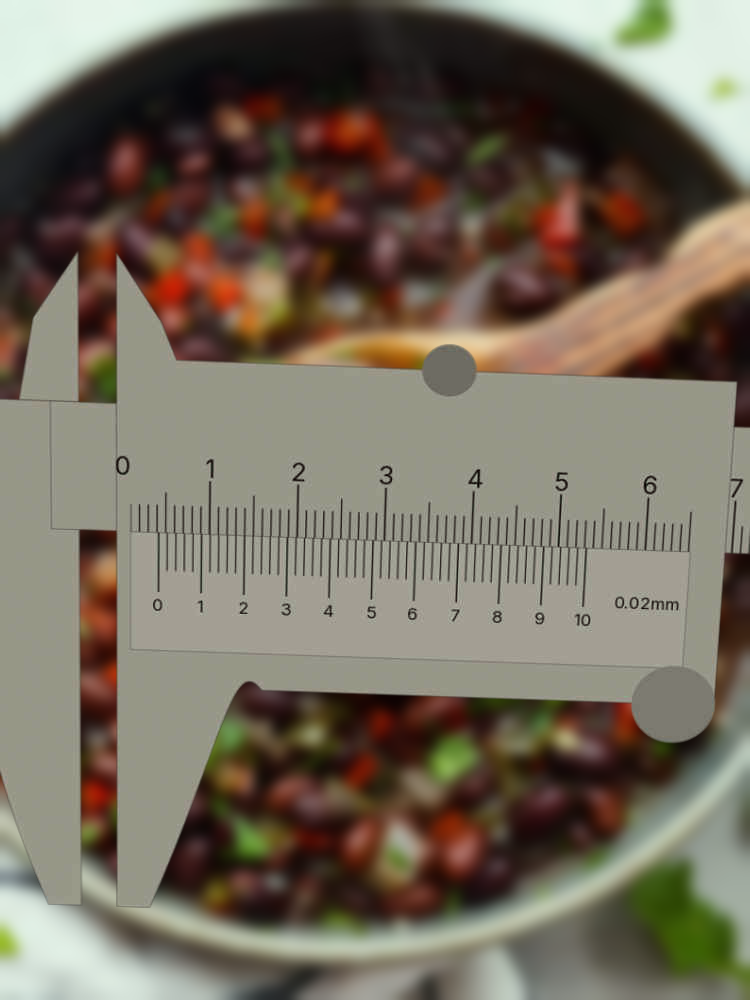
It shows {"value": 4.2, "unit": "mm"}
